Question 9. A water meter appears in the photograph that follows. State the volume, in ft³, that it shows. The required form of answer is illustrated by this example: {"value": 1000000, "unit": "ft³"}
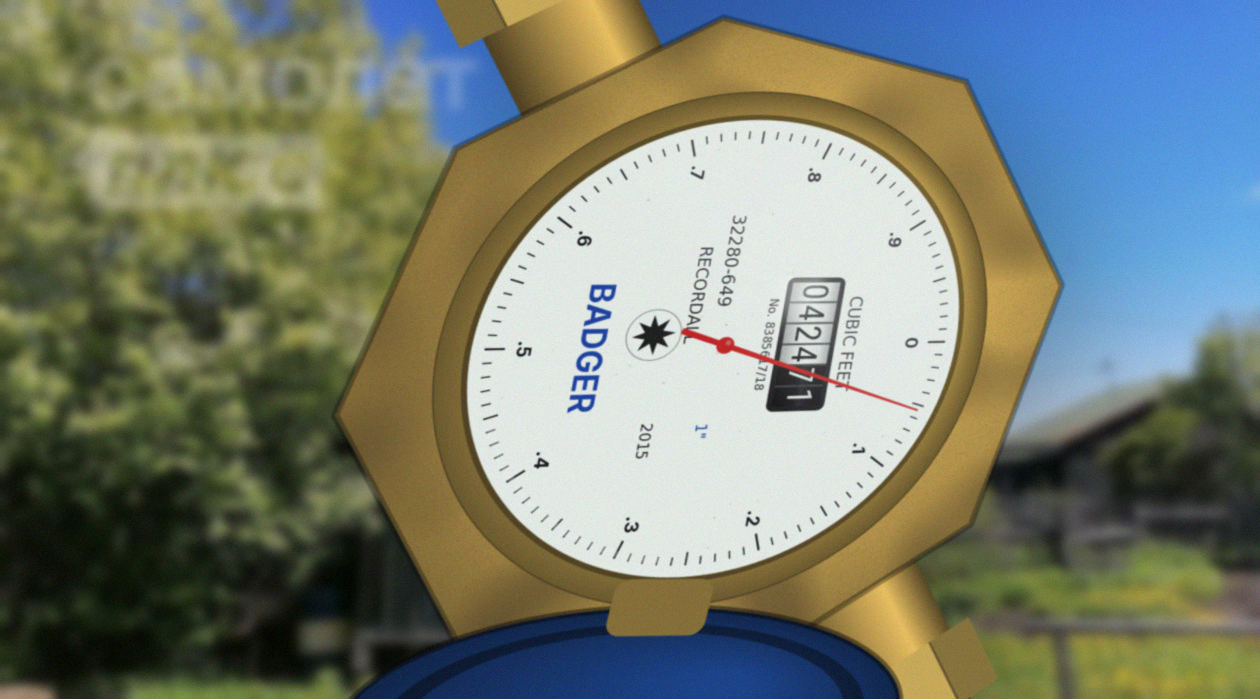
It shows {"value": 42471.05, "unit": "ft³"}
